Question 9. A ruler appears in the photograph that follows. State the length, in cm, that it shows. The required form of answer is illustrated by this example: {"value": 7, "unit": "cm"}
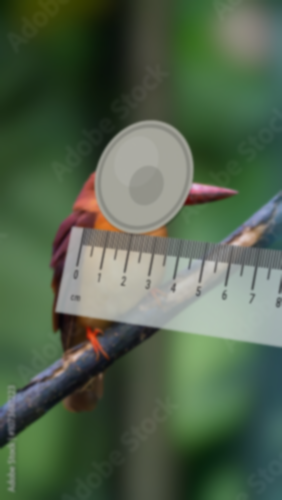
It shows {"value": 4, "unit": "cm"}
